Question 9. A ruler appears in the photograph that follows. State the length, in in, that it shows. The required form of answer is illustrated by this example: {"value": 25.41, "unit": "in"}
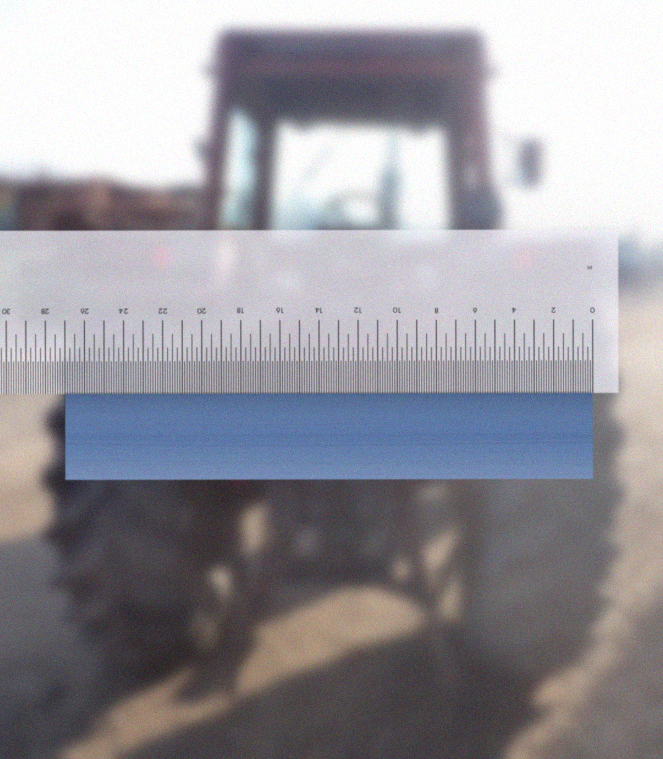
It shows {"value": 27, "unit": "in"}
